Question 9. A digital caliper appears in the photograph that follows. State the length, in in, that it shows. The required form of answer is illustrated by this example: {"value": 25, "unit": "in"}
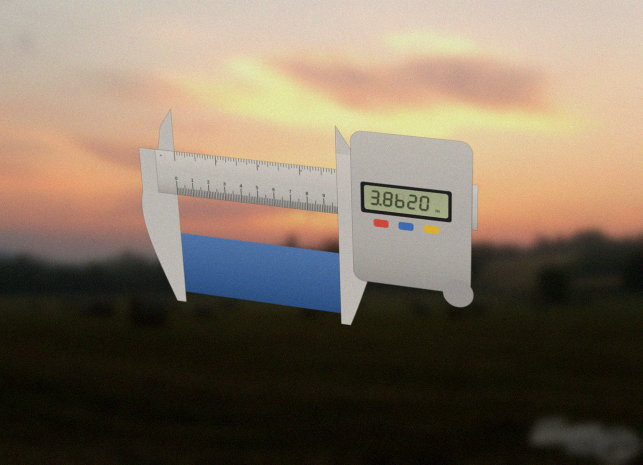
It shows {"value": 3.8620, "unit": "in"}
